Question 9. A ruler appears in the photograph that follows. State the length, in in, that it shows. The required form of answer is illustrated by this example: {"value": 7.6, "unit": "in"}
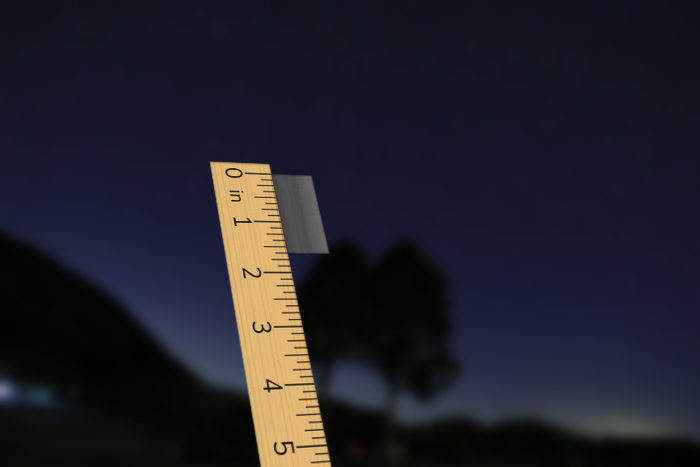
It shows {"value": 1.625, "unit": "in"}
